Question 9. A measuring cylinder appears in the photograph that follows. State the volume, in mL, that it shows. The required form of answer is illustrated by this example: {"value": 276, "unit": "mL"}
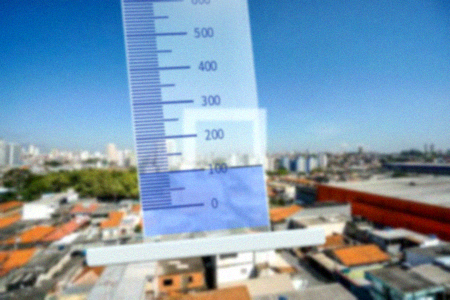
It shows {"value": 100, "unit": "mL"}
